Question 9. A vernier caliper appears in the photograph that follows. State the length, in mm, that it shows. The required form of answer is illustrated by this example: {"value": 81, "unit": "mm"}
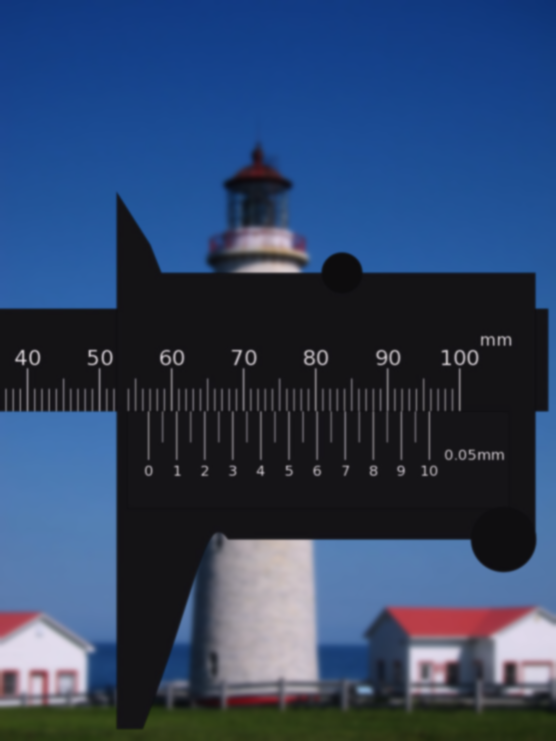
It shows {"value": 56.8, "unit": "mm"}
